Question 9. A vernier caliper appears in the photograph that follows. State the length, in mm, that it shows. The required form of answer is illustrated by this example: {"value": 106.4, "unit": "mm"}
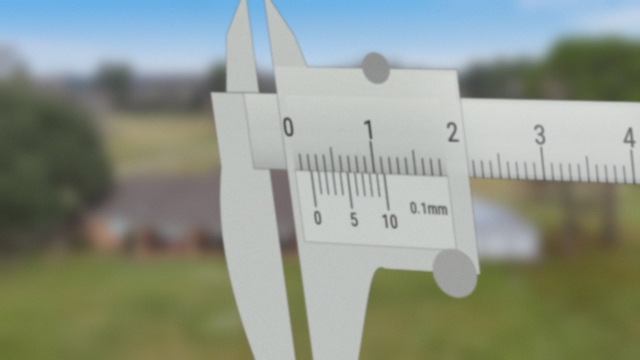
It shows {"value": 2.2, "unit": "mm"}
